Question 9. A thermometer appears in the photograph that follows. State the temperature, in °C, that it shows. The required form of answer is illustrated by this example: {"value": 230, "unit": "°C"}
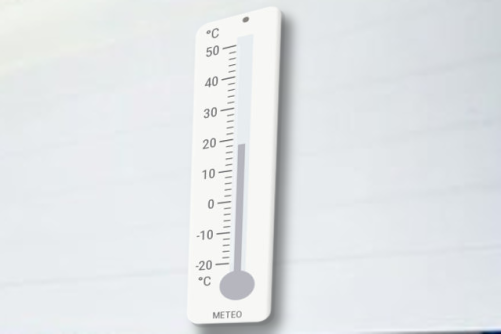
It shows {"value": 18, "unit": "°C"}
